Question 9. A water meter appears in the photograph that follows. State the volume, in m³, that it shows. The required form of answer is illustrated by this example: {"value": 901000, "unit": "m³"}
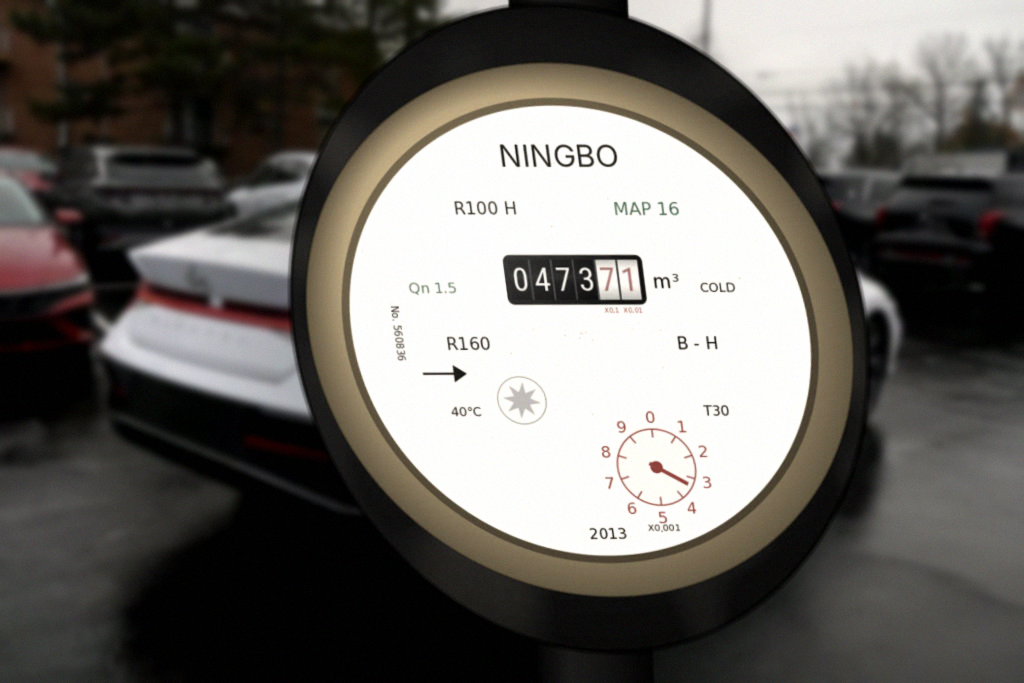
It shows {"value": 473.713, "unit": "m³"}
